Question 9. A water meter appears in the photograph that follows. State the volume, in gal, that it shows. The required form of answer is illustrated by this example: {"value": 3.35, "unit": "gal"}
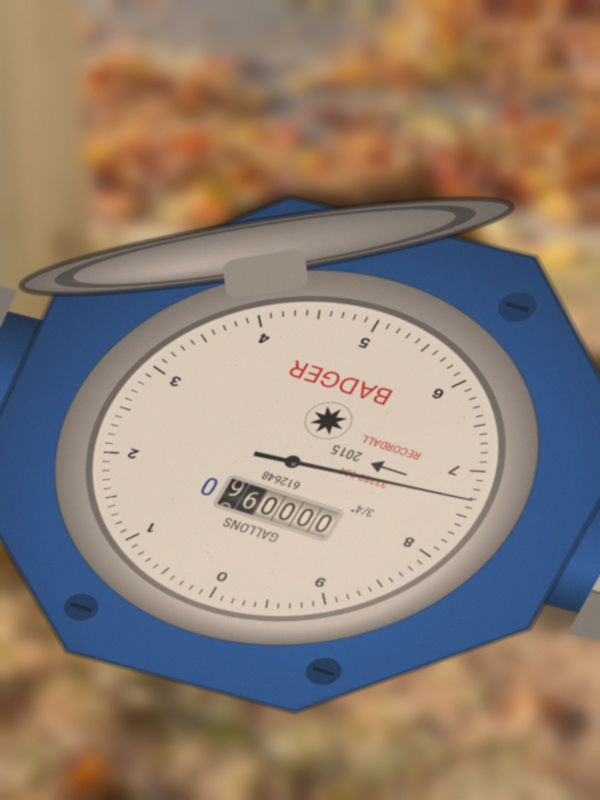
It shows {"value": 957.3, "unit": "gal"}
